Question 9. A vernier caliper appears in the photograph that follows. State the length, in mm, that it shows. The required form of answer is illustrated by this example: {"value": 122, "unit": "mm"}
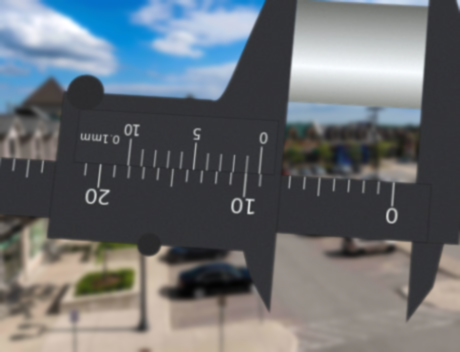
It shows {"value": 9.1, "unit": "mm"}
